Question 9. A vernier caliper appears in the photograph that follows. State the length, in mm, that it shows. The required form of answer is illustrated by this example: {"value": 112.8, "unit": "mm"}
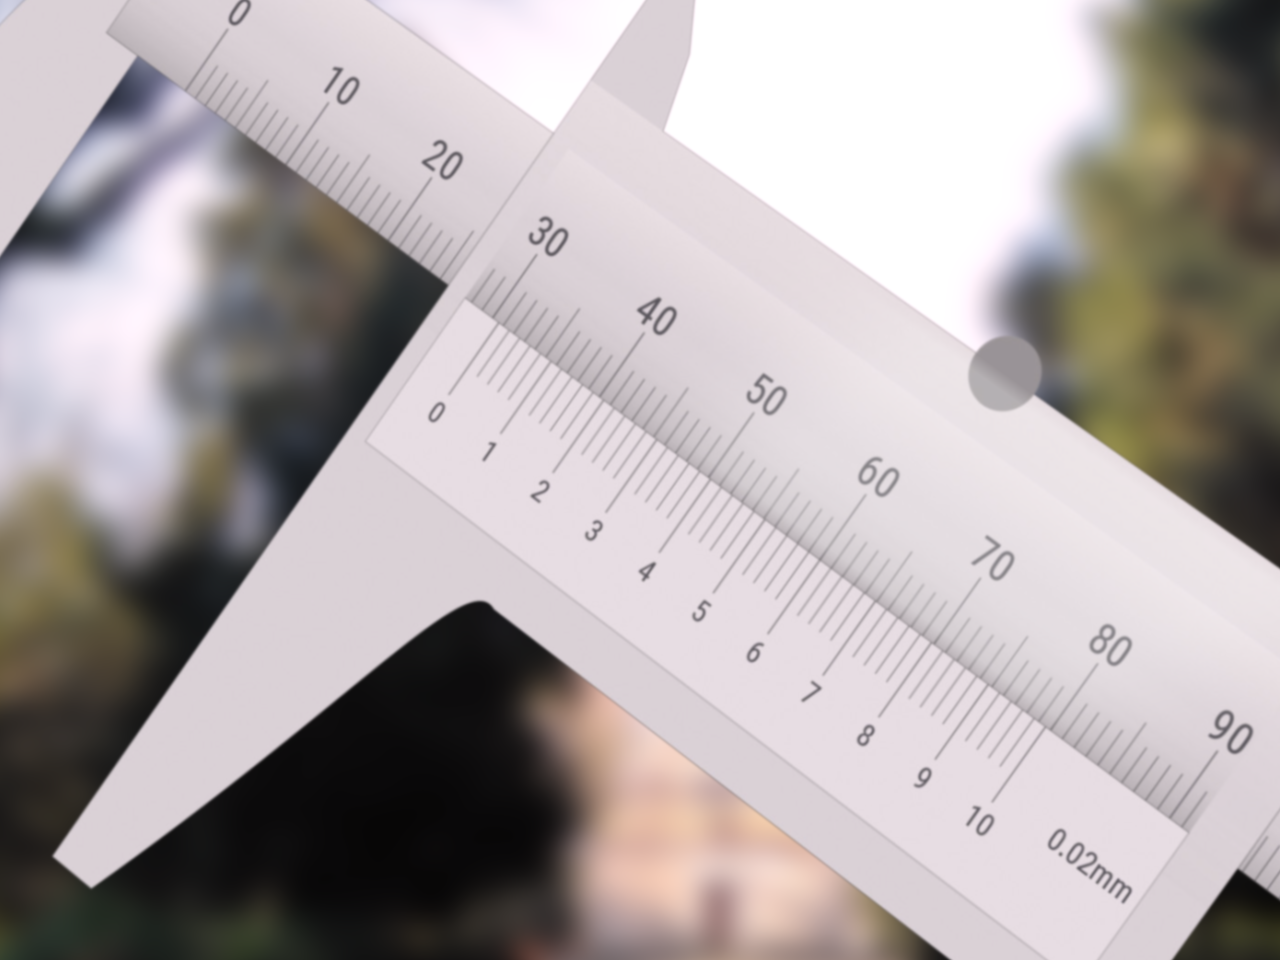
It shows {"value": 30.6, "unit": "mm"}
